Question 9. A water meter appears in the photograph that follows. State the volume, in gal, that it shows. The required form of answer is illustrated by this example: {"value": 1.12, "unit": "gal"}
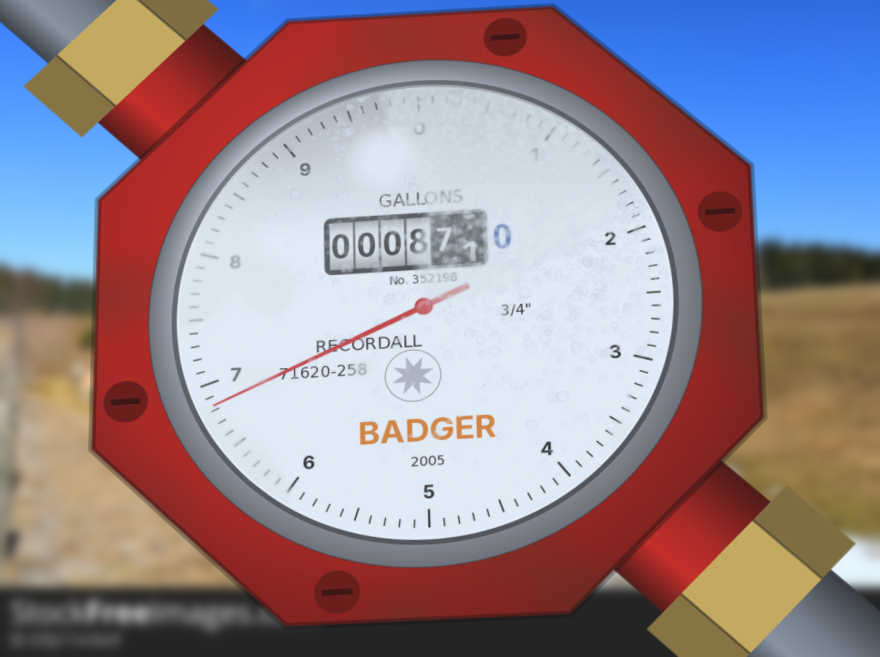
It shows {"value": 8706.8, "unit": "gal"}
